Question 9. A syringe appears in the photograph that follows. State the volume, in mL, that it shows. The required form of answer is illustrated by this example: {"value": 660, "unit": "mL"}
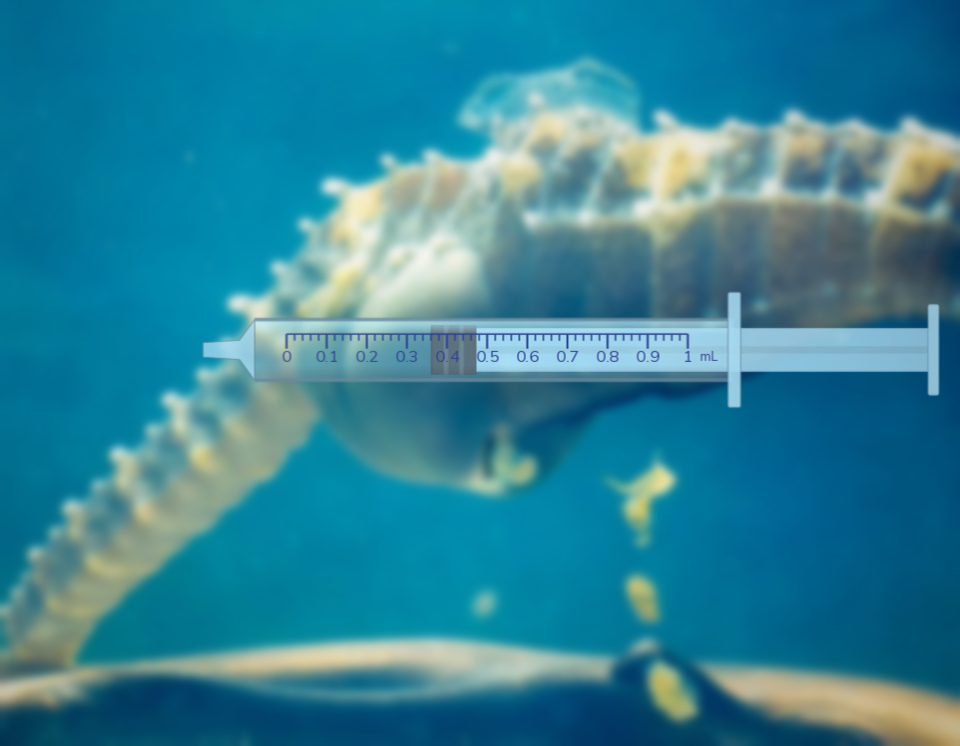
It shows {"value": 0.36, "unit": "mL"}
